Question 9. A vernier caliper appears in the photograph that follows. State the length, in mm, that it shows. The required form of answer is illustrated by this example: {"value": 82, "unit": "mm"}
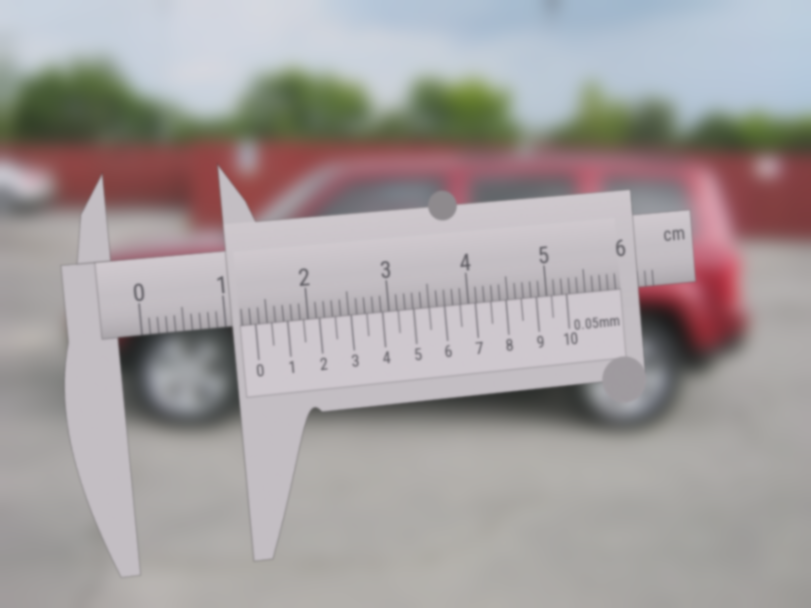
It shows {"value": 13.6, "unit": "mm"}
